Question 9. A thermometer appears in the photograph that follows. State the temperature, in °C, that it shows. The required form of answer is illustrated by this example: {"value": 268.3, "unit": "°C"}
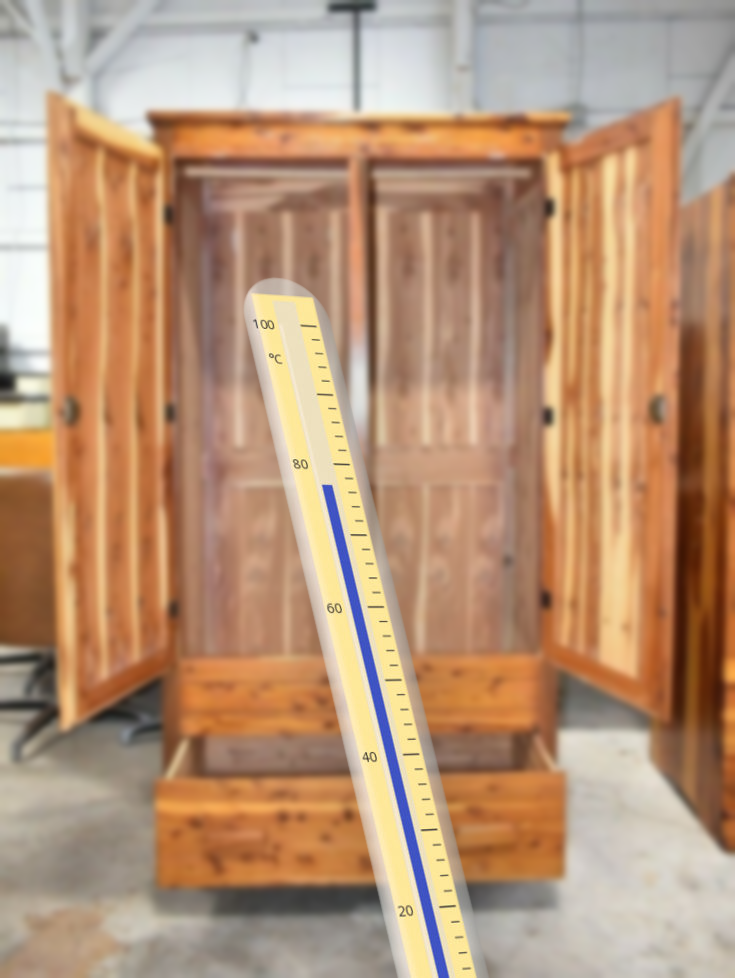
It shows {"value": 77, "unit": "°C"}
